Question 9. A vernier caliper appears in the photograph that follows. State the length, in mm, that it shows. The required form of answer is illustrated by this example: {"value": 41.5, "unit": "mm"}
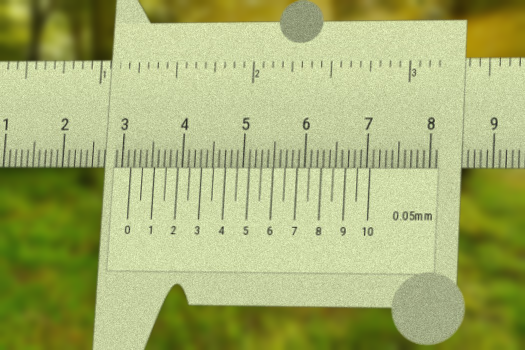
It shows {"value": 31.5, "unit": "mm"}
